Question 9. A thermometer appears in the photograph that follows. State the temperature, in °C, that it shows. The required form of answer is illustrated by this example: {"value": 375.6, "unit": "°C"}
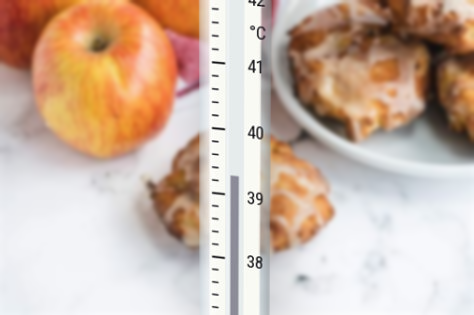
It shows {"value": 39.3, "unit": "°C"}
